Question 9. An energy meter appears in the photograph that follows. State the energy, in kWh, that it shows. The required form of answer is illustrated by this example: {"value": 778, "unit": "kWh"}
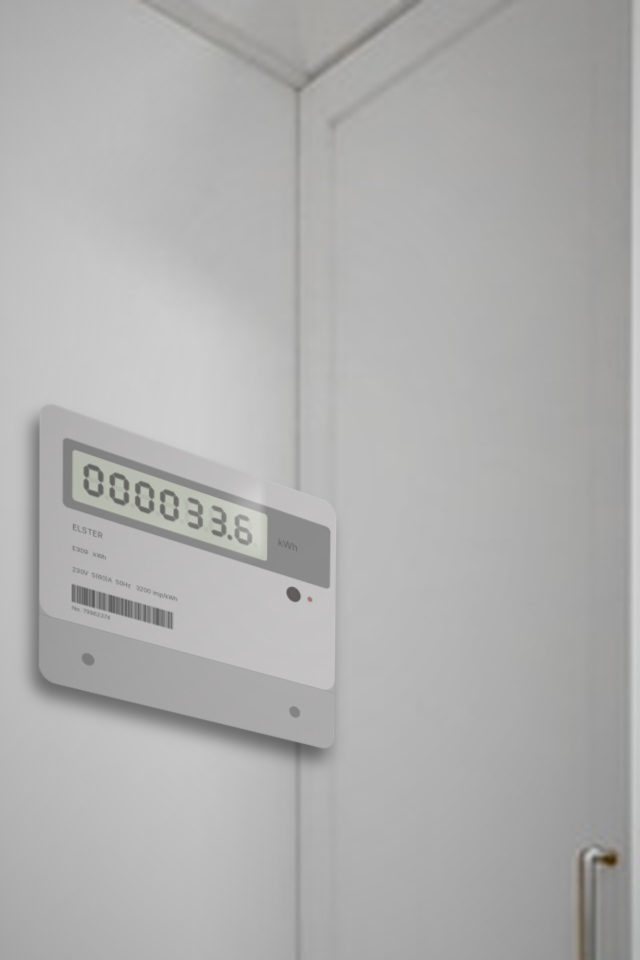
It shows {"value": 33.6, "unit": "kWh"}
